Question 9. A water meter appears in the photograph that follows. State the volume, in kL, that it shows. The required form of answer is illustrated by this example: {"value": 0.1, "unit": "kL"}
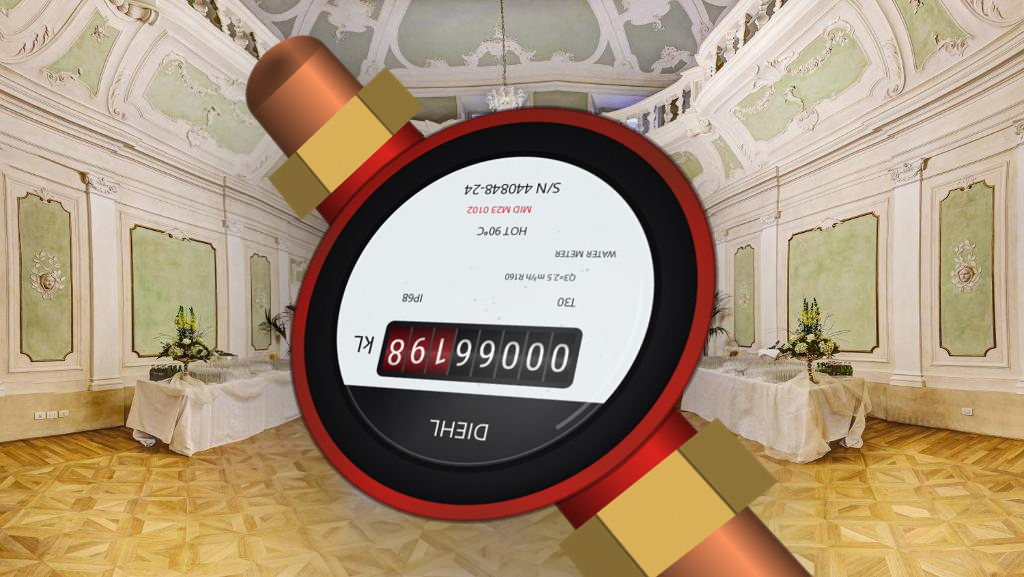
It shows {"value": 66.198, "unit": "kL"}
